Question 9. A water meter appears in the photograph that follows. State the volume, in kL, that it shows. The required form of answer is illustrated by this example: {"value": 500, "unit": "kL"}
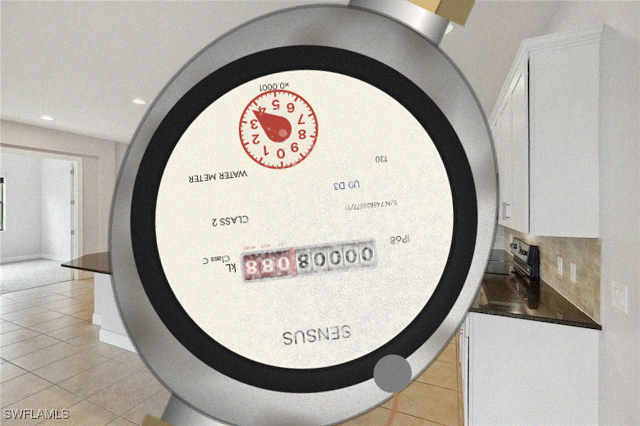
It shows {"value": 8.0883, "unit": "kL"}
